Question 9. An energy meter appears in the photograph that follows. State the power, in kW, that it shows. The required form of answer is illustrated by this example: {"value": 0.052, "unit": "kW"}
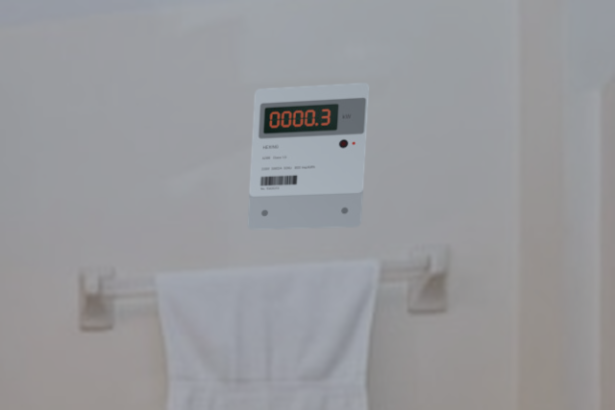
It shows {"value": 0.3, "unit": "kW"}
